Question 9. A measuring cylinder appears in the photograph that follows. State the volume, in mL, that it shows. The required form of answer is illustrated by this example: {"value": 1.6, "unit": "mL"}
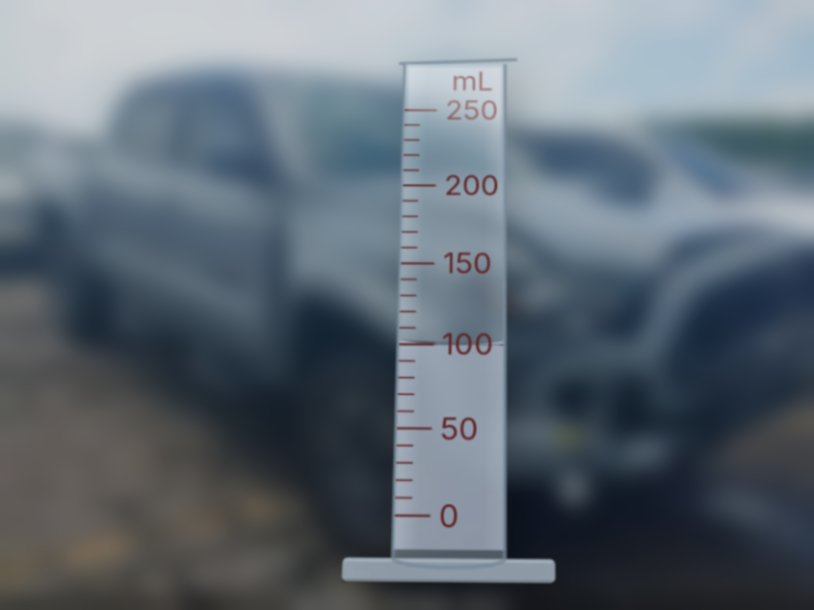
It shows {"value": 100, "unit": "mL"}
